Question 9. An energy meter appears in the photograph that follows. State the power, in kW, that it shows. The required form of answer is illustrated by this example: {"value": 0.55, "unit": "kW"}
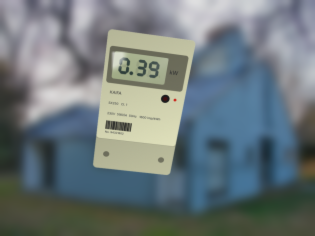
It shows {"value": 0.39, "unit": "kW"}
